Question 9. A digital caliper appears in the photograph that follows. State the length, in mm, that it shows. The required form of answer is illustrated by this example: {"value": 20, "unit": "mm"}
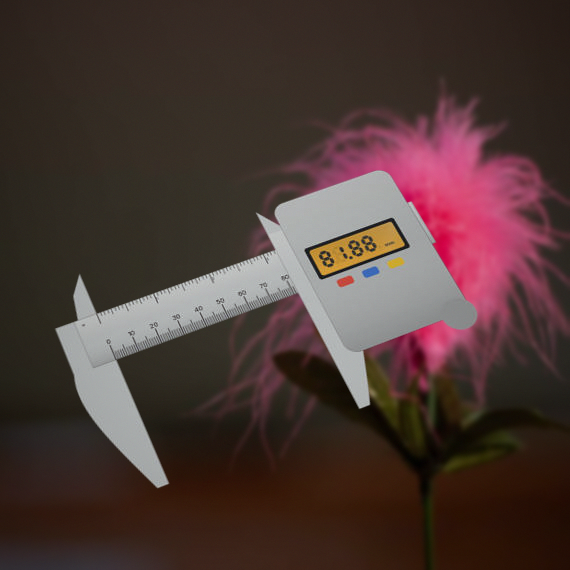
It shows {"value": 81.88, "unit": "mm"}
